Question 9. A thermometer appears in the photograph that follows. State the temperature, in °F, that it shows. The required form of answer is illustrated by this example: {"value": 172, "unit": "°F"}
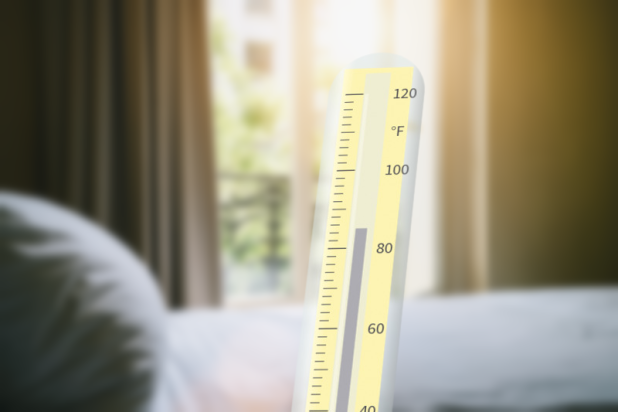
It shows {"value": 85, "unit": "°F"}
